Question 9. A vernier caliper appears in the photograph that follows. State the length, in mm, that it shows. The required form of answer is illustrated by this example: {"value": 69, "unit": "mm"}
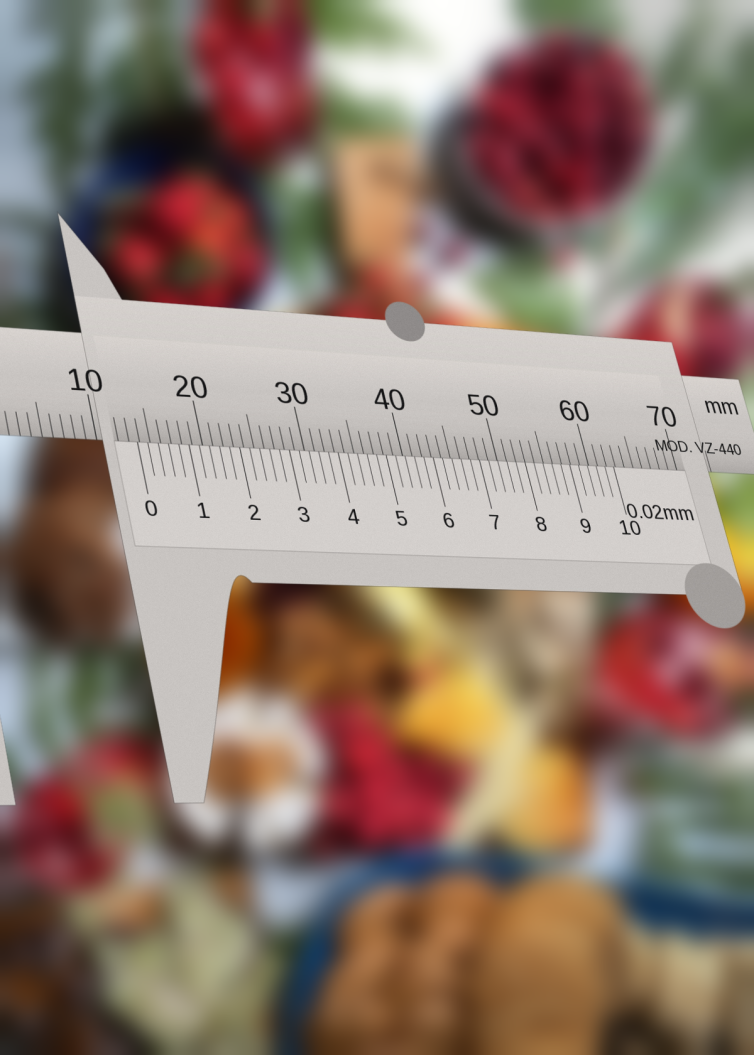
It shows {"value": 13.8, "unit": "mm"}
